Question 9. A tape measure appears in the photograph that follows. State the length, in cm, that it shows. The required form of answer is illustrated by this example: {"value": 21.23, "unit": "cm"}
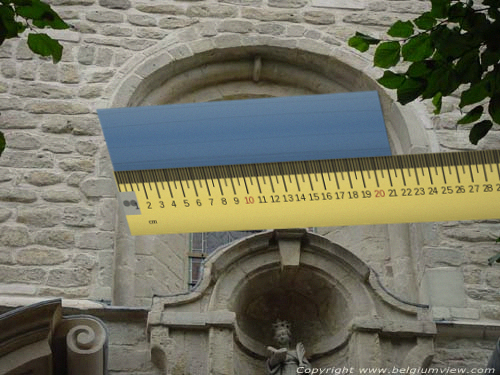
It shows {"value": 21.5, "unit": "cm"}
